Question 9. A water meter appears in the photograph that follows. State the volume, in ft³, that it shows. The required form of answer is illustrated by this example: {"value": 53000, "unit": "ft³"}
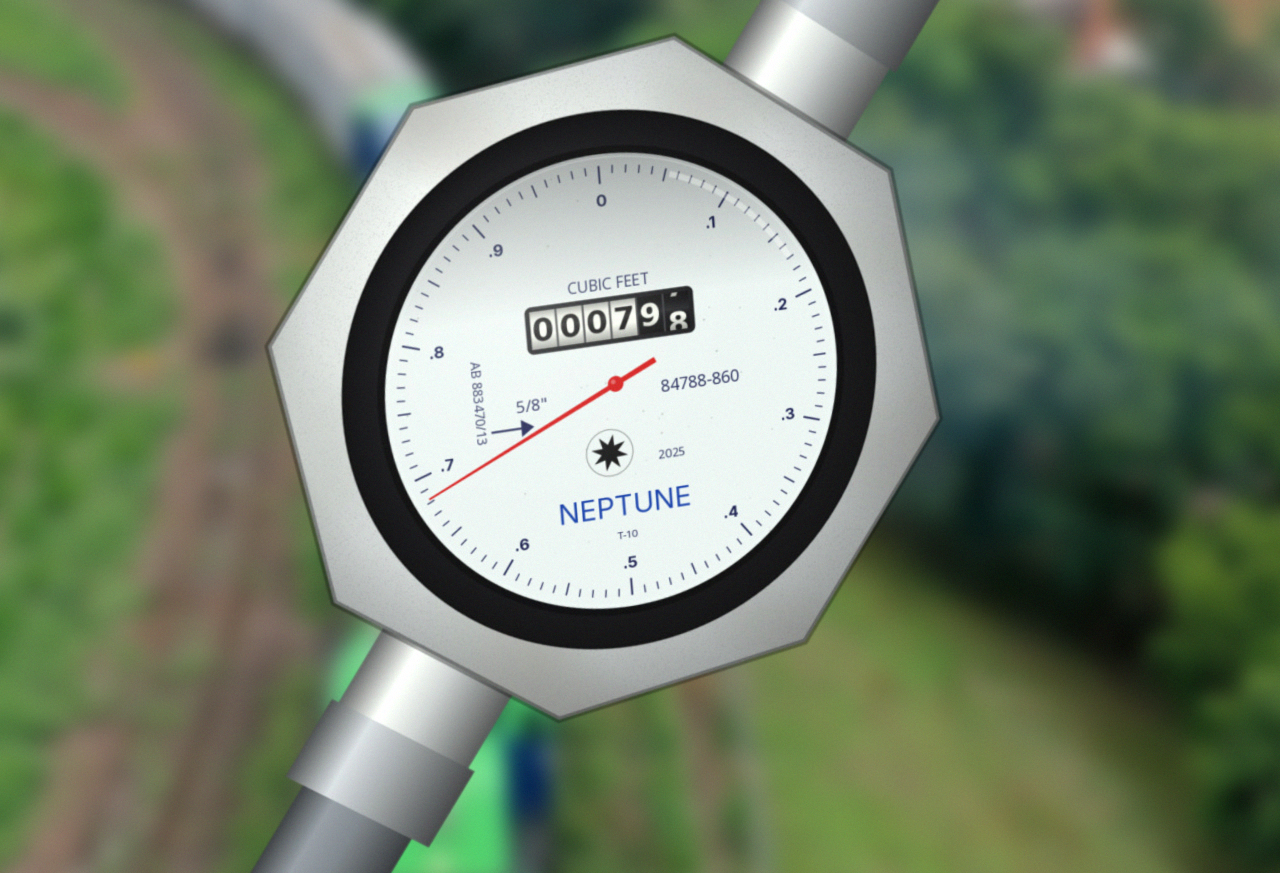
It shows {"value": 797.68, "unit": "ft³"}
